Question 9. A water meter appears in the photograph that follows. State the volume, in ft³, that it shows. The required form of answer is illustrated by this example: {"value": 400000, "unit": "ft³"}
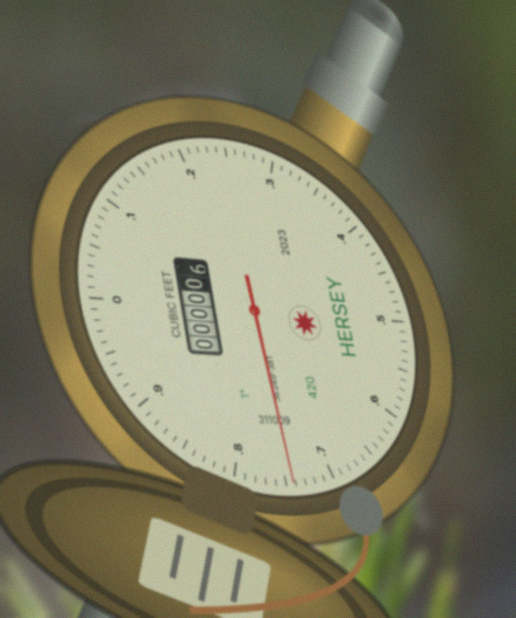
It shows {"value": 5.74, "unit": "ft³"}
